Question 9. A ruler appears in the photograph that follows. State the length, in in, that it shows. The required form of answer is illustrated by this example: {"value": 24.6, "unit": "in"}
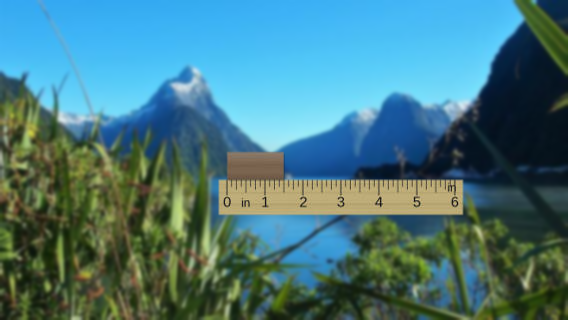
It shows {"value": 1.5, "unit": "in"}
